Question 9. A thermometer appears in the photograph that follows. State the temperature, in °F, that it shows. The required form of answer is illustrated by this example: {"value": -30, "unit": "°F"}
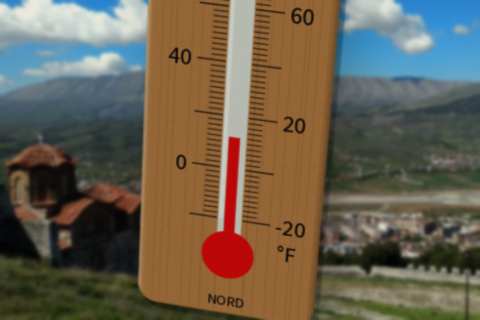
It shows {"value": 12, "unit": "°F"}
